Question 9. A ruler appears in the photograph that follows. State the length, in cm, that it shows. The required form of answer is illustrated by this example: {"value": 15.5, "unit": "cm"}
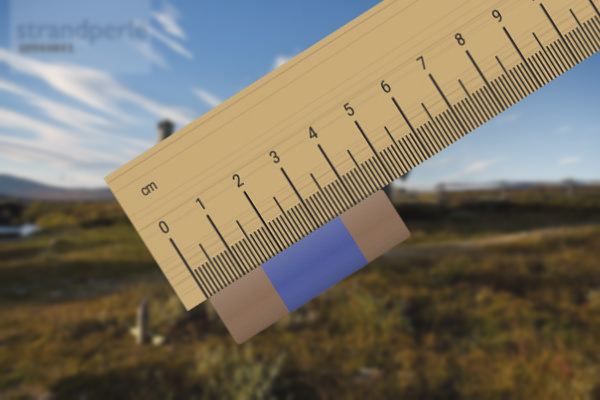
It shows {"value": 4.7, "unit": "cm"}
